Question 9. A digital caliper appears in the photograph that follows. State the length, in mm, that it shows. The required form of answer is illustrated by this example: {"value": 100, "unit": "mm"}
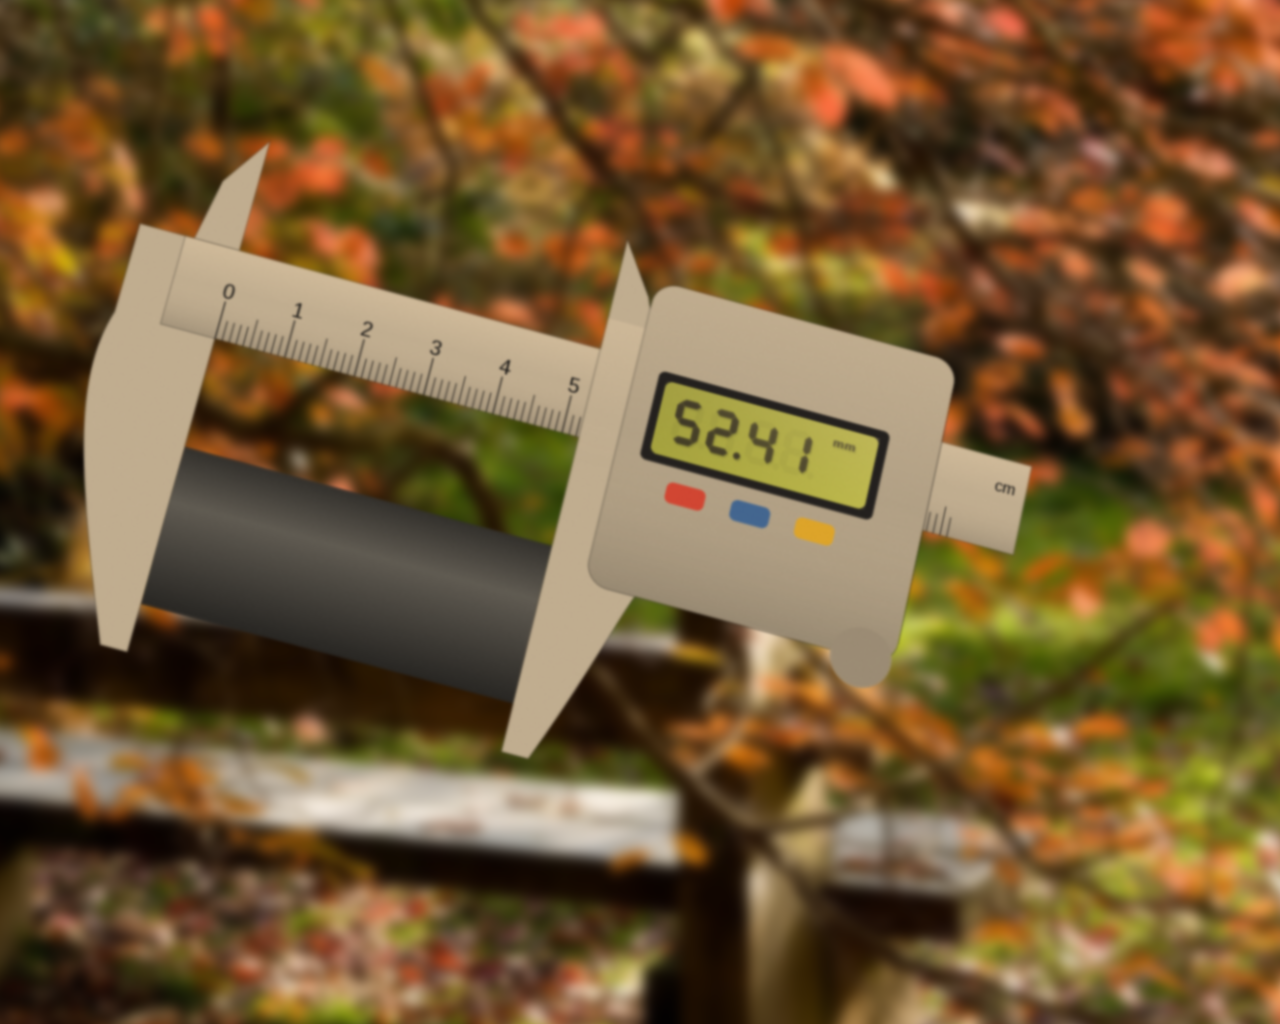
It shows {"value": 52.41, "unit": "mm"}
